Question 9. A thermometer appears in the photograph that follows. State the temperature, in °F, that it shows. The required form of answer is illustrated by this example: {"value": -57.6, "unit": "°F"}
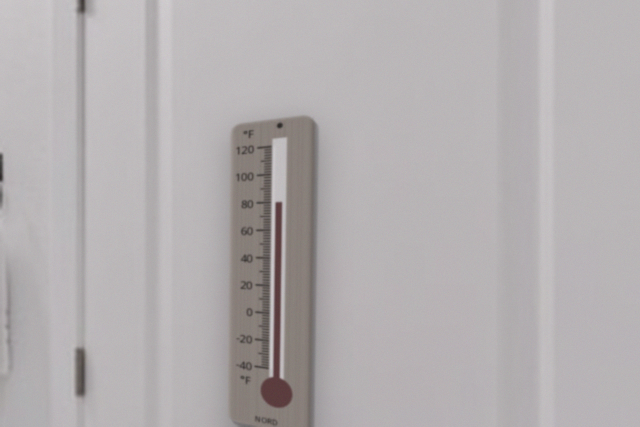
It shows {"value": 80, "unit": "°F"}
